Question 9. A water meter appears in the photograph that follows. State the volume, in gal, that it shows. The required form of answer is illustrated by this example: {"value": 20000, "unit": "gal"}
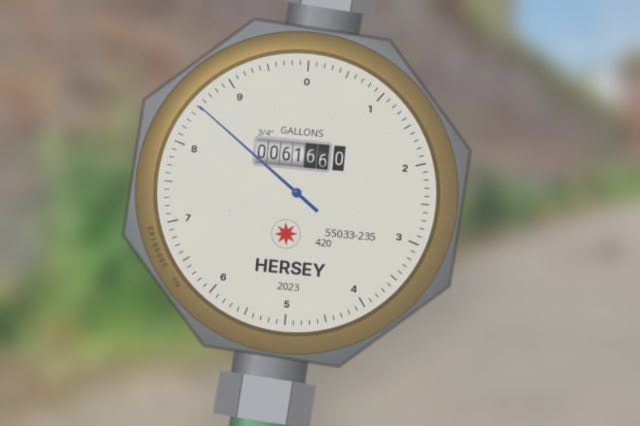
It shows {"value": 61658.5, "unit": "gal"}
